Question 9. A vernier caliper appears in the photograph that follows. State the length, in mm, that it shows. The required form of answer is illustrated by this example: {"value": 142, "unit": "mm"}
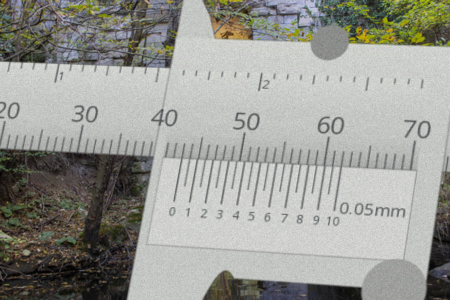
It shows {"value": 43.0, "unit": "mm"}
